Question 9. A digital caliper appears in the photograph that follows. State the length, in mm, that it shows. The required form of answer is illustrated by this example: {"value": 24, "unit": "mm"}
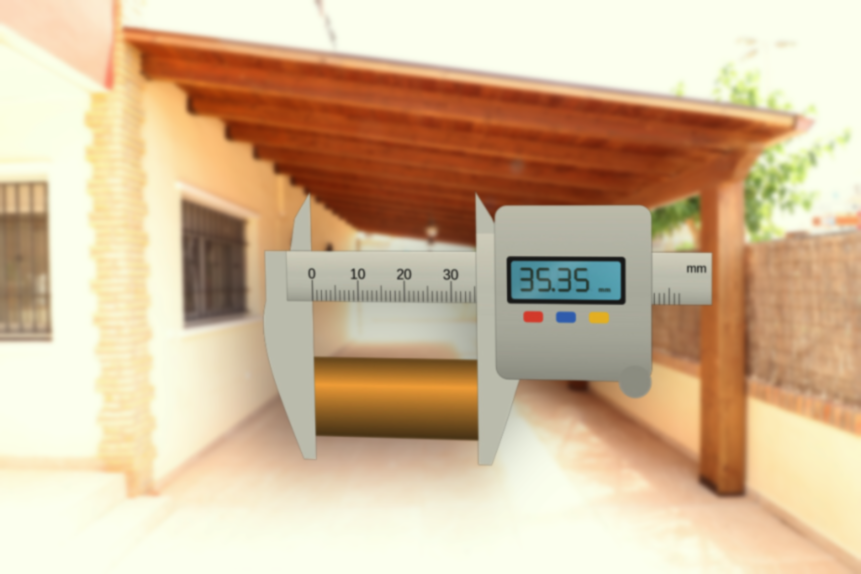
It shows {"value": 35.35, "unit": "mm"}
